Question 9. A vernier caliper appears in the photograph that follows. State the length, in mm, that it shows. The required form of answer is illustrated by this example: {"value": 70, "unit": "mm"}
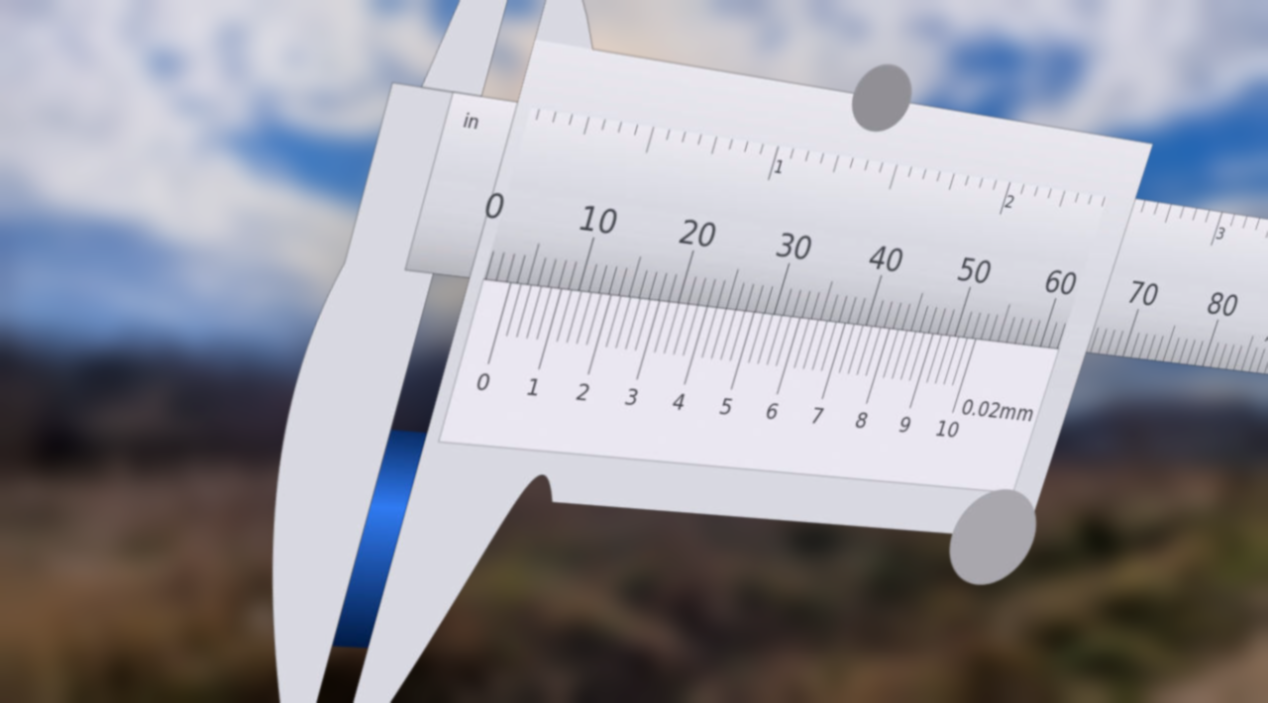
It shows {"value": 3.4, "unit": "mm"}
